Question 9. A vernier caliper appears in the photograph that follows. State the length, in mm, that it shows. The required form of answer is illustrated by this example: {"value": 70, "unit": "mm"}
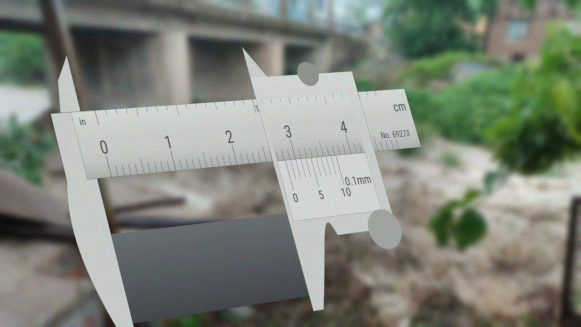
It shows {"value": 28.2, "unit": "mm"}
